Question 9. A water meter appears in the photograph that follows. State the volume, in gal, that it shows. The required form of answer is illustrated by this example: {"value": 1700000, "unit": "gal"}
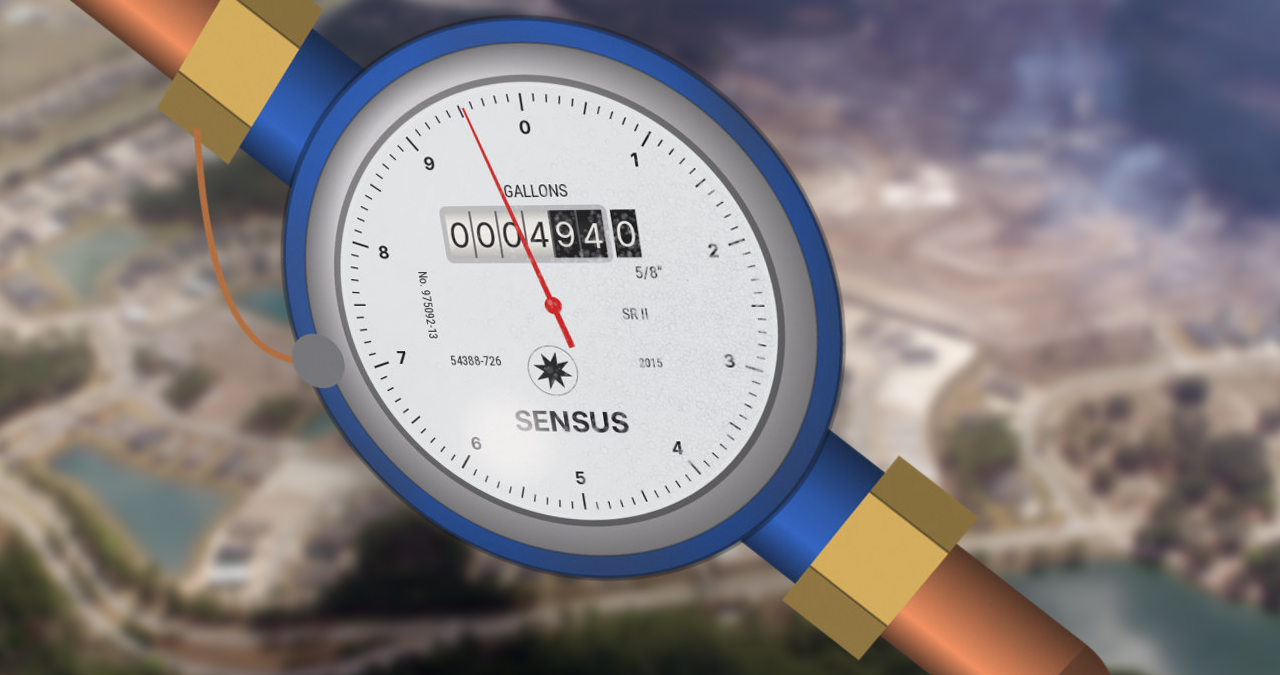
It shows {"value": 4939.5, "unit": "gal"}
